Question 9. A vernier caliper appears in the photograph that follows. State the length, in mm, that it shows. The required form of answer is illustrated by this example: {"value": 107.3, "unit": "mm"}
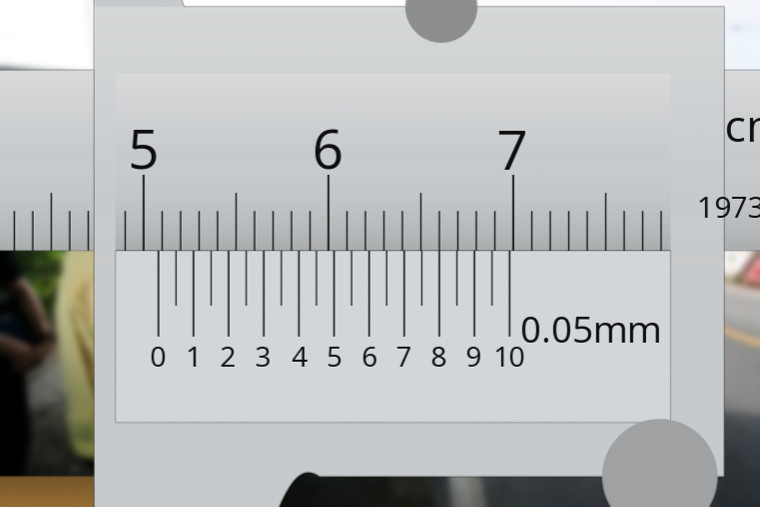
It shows {"value": 50.8, "unit": "mm"}
